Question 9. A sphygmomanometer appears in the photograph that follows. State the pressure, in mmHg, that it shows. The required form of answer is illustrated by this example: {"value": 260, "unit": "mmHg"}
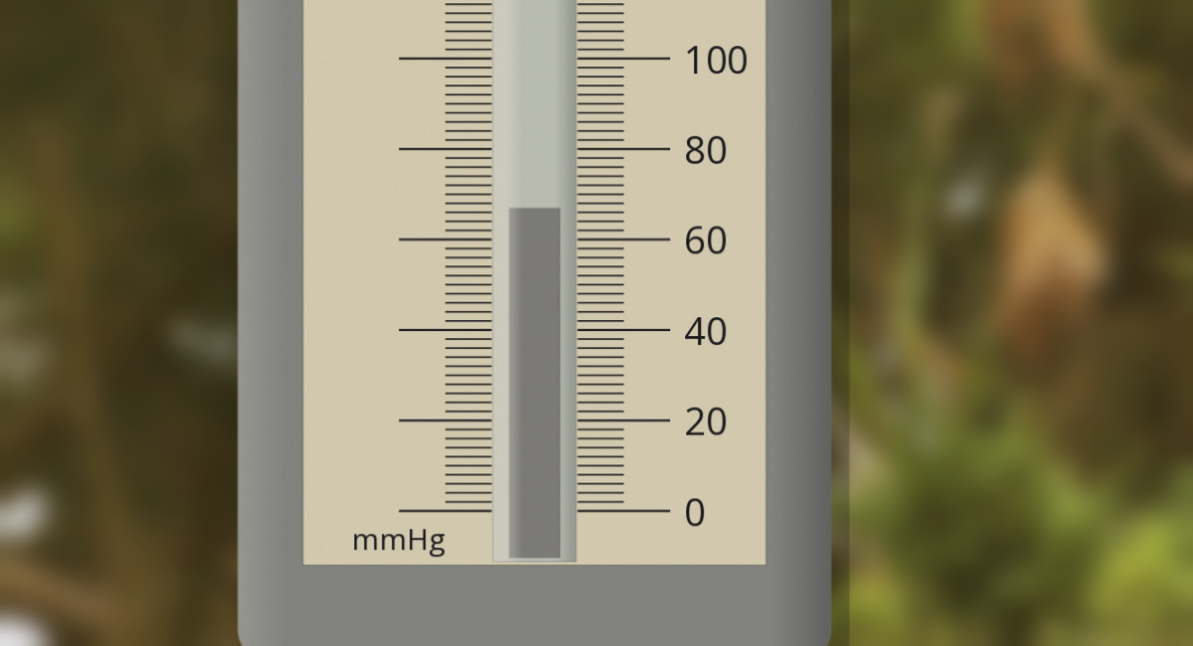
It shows {"value": 67, "unit": "mmHg"}
